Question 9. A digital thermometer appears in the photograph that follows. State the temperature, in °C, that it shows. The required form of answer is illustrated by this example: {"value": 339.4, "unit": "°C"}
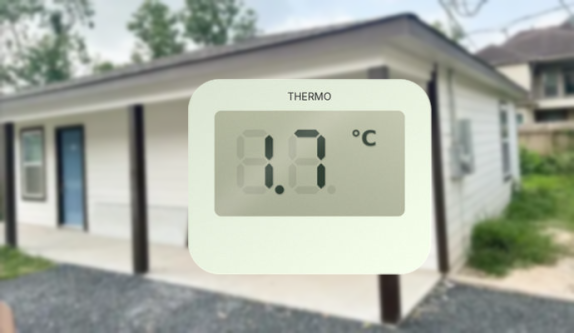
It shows {"value": 1.7, "unit": "°C"}
